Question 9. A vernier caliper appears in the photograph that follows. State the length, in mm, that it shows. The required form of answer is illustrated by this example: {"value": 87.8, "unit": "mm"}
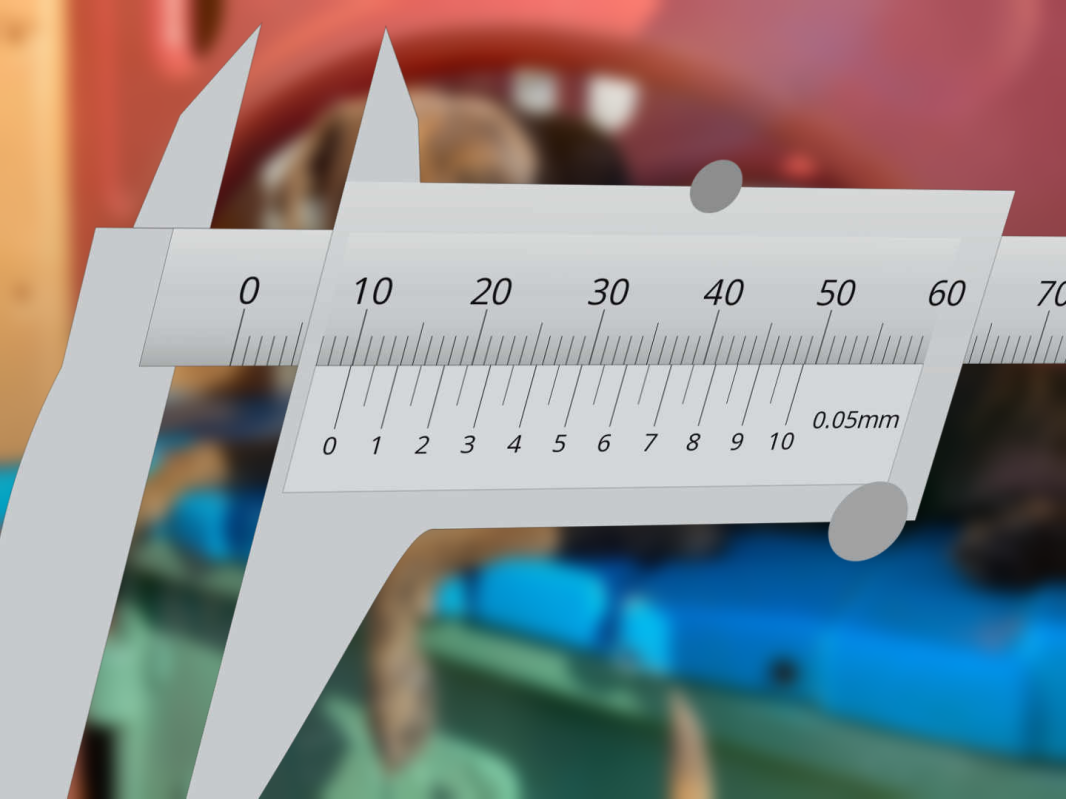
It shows {"value": 9.9, "unit": "mm"}
